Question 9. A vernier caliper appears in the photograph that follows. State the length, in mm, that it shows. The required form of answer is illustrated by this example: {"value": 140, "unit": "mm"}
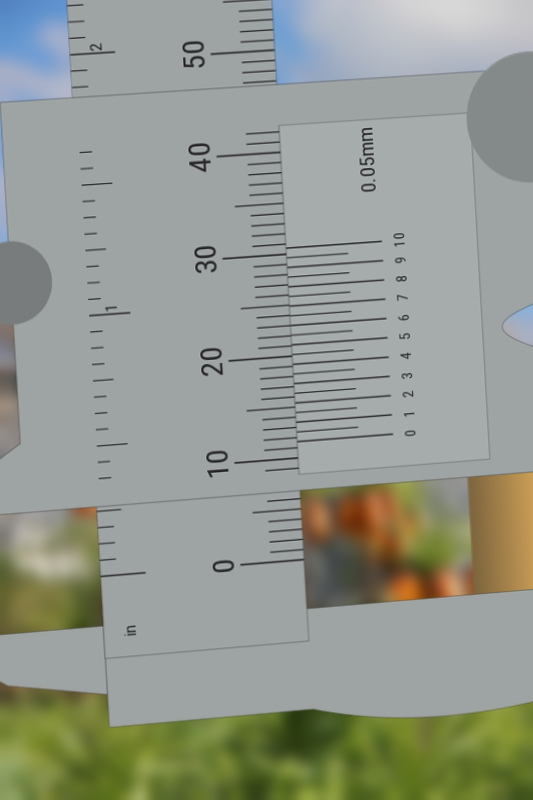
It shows {"value": 11.6, "unit": "mm"}
